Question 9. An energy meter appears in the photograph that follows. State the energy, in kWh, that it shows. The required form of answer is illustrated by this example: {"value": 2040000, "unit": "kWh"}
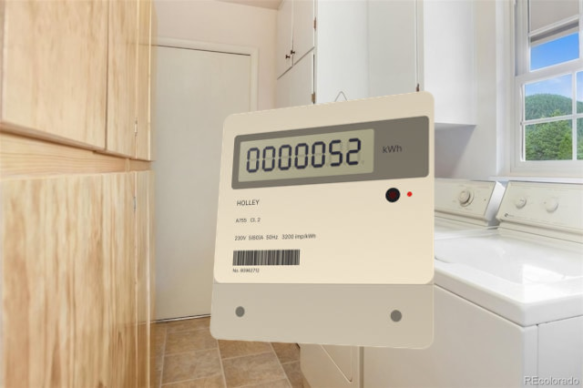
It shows {"value": 52, "unit": "kWh"}
